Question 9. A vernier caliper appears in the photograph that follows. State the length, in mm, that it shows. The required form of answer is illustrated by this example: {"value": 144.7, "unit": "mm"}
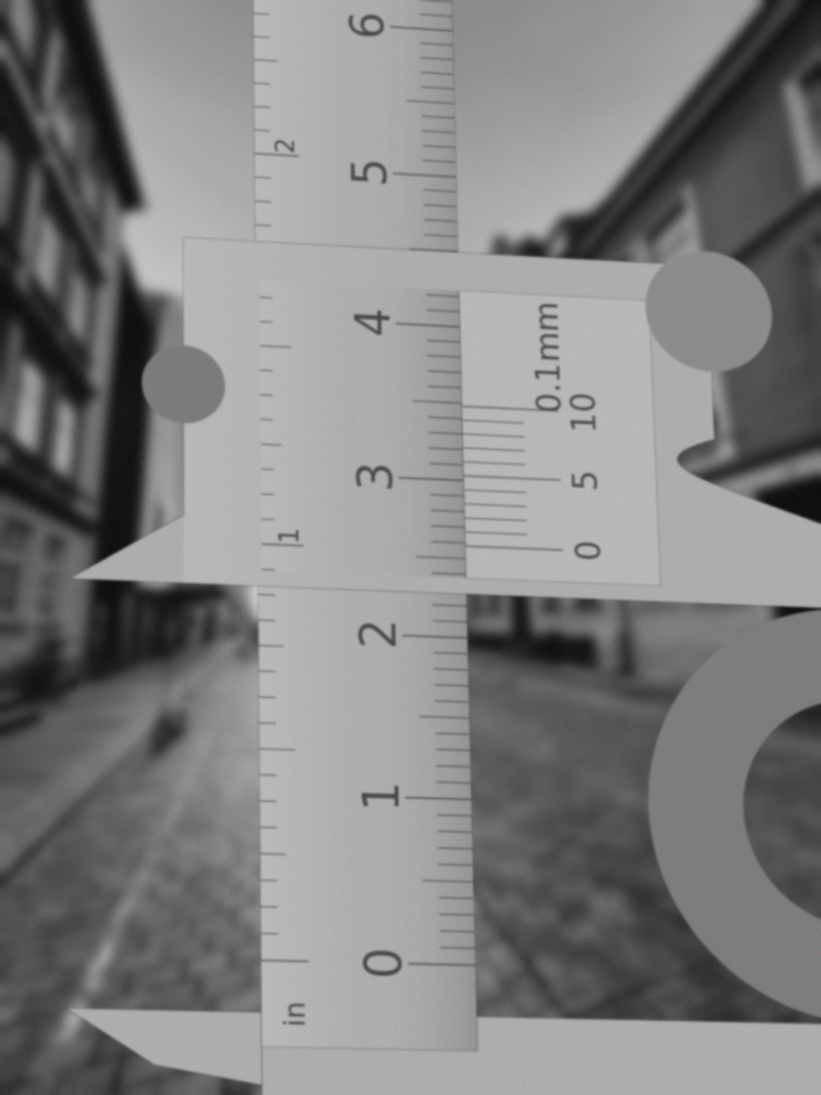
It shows {"value": 25.8, "unit": "mm"}
